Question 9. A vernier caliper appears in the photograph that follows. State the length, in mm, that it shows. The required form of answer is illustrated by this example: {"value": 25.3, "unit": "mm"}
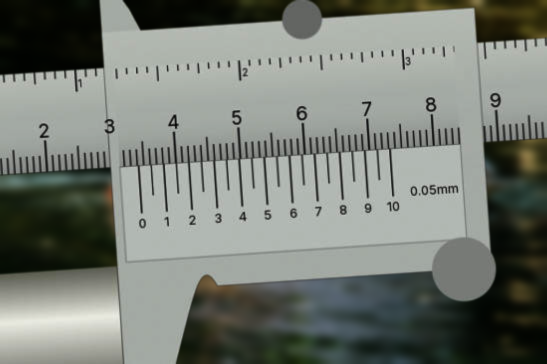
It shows {"value": 34.2, "unit": "mm"}
